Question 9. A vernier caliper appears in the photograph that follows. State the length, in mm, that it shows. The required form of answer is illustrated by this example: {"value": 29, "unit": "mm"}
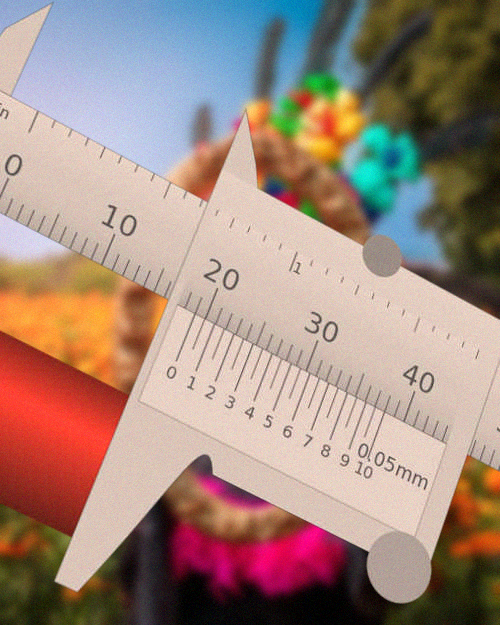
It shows {"value": 19.0, "unit": "mm"}
